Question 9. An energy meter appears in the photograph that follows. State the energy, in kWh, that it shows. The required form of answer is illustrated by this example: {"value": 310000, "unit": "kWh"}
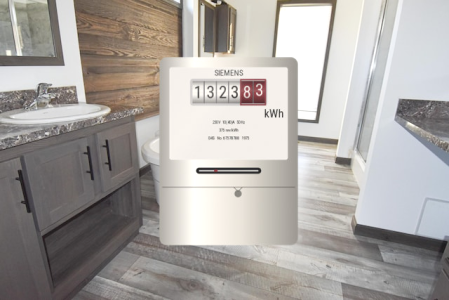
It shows {"value": 1323.83, "unit": "kWh"}
